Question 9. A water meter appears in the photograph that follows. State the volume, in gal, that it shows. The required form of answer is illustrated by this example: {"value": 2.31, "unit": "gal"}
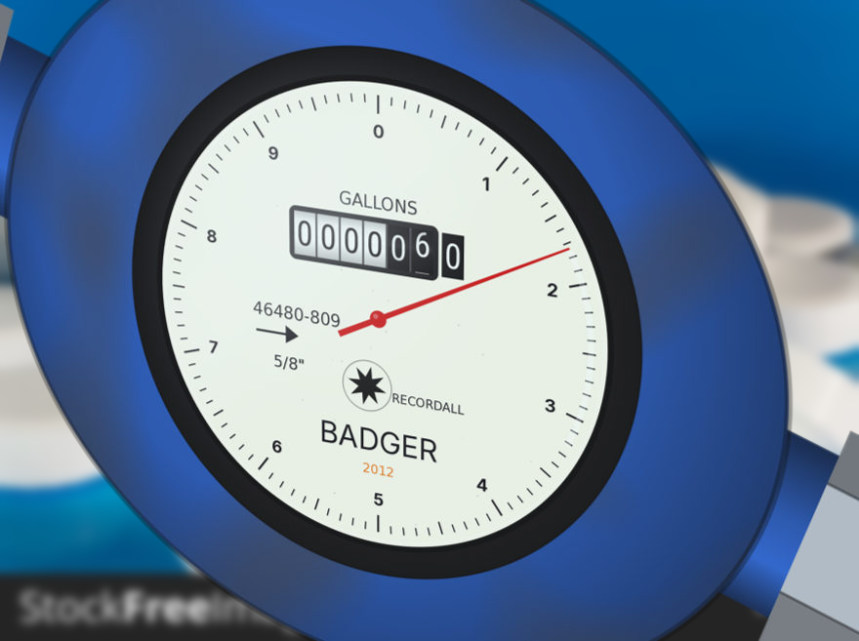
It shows {"value": 61.7, "unit": "gal"}
